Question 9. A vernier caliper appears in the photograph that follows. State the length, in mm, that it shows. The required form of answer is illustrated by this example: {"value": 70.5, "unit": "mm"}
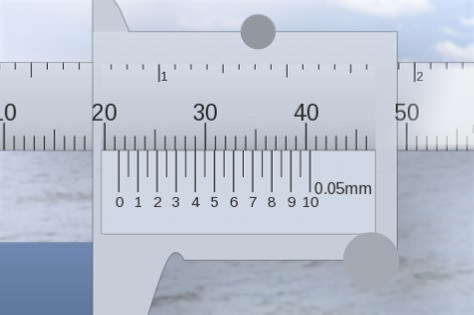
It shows {"value": 21.4, "unit": "mm"}
